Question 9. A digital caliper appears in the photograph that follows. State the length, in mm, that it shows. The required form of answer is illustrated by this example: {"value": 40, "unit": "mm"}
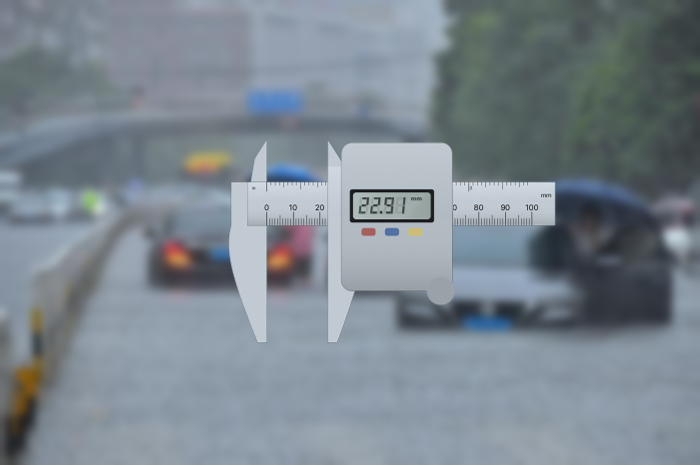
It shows {"value": 22.91, "unit": "mm"}
